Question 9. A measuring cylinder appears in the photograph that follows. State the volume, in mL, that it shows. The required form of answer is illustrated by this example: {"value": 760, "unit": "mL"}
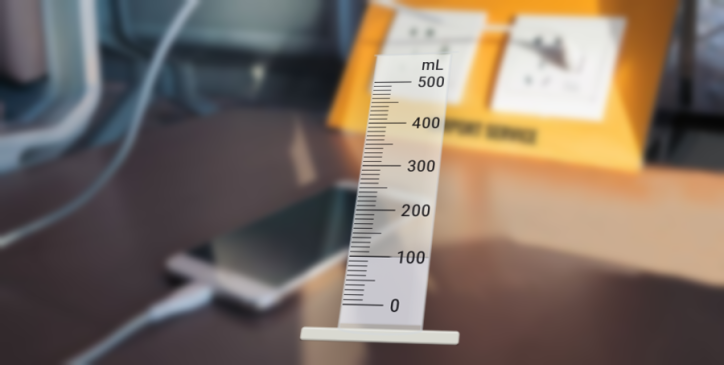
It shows {"value": 100, "unit": "mL"}
